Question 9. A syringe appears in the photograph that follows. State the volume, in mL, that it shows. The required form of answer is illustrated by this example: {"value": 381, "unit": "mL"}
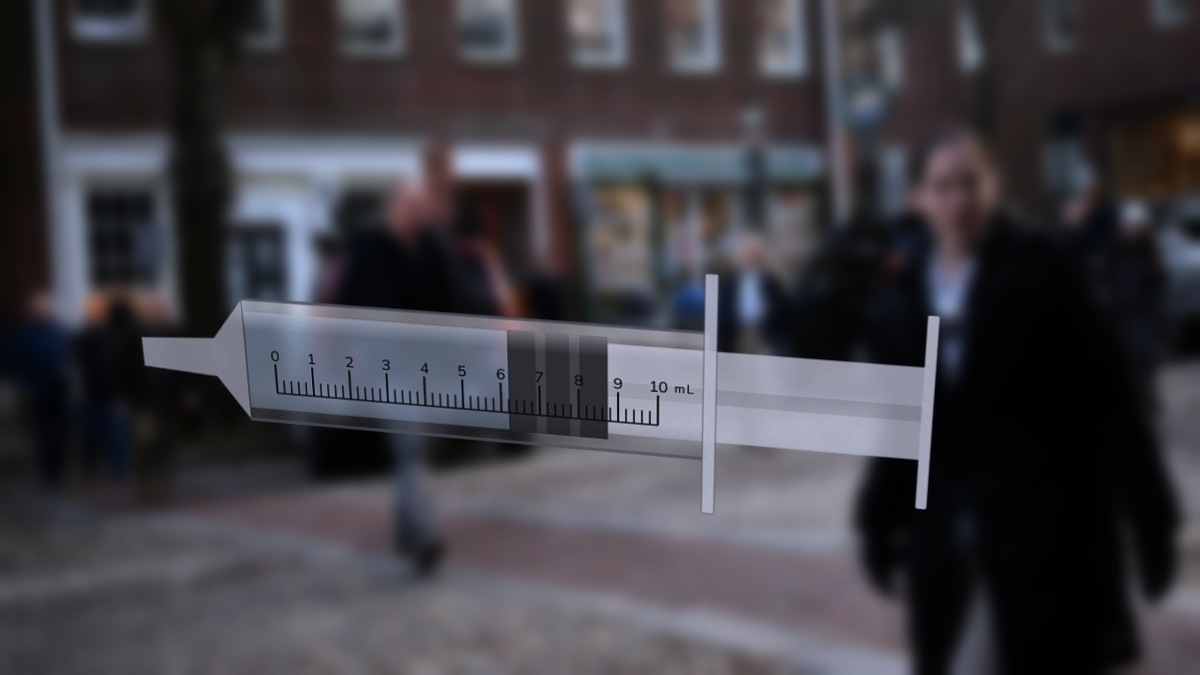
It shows {"value": 6.2, "unit": "mL"}
